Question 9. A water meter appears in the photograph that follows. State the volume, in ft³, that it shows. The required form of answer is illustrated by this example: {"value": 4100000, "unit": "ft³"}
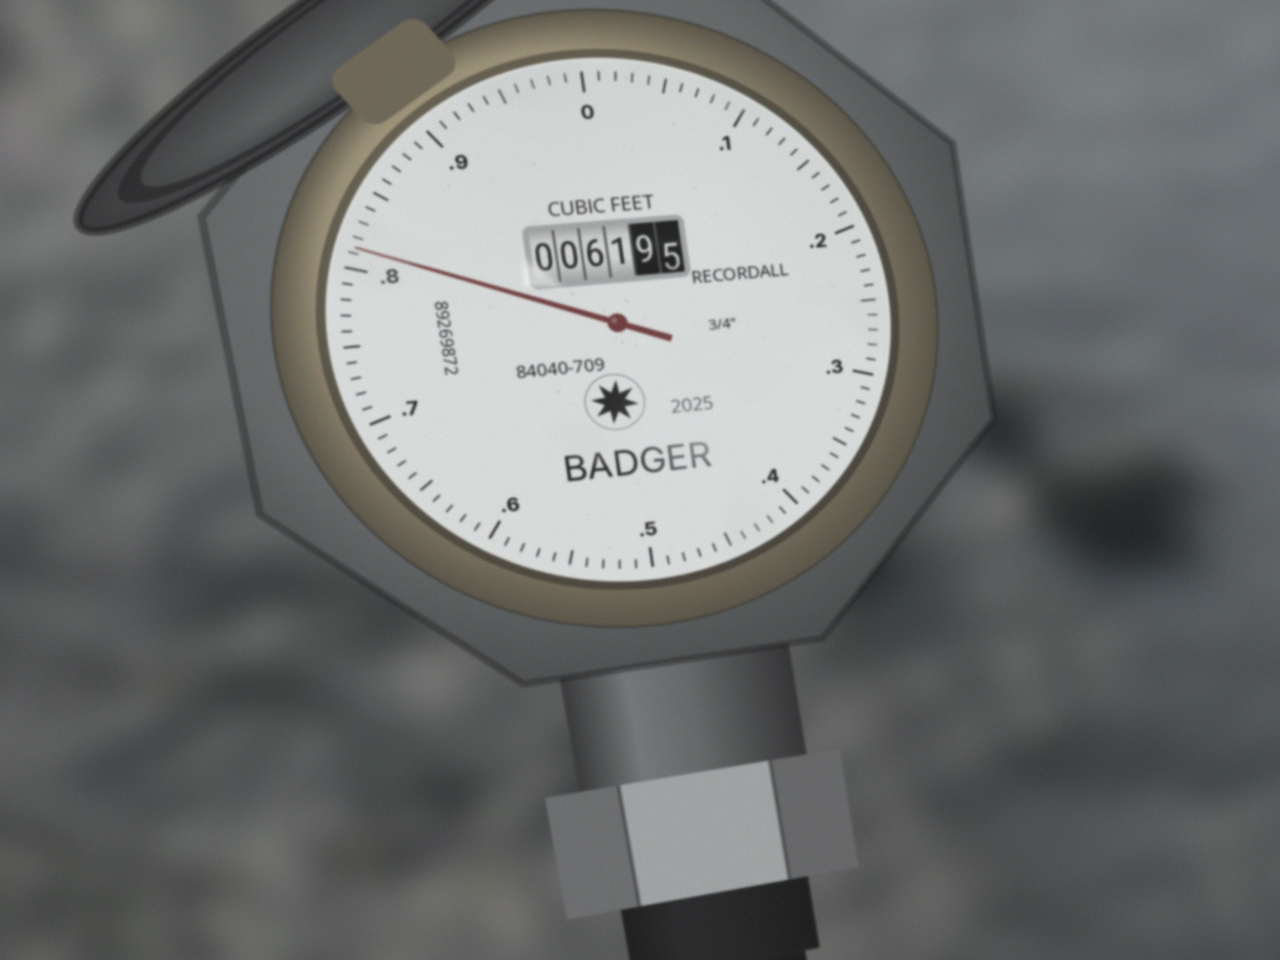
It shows {"value": 6194.81, "unit": "ft³"}
